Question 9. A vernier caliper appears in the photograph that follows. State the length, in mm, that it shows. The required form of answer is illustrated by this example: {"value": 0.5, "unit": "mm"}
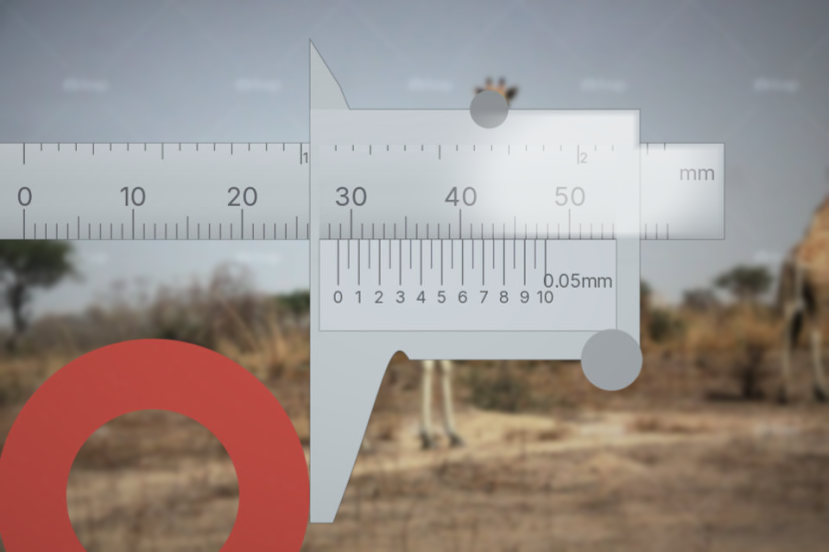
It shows {"value": 28.8, "unit": "mm"}
